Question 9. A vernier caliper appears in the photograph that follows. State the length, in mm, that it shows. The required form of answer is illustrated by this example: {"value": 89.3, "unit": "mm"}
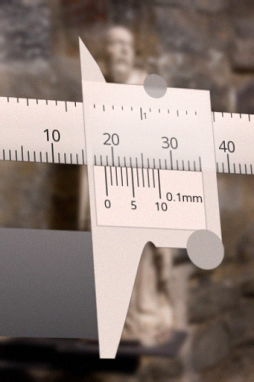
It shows {"value": 18.6, "unit": "mm"}
